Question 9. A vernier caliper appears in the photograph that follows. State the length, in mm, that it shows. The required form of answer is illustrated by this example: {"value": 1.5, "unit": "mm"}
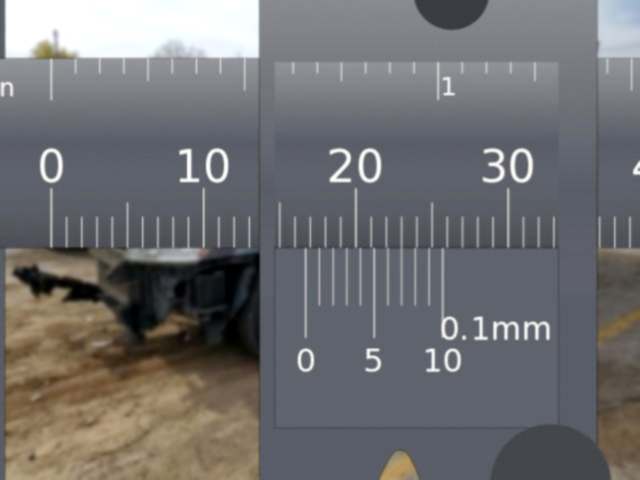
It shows {"value": 16.7, "unit": "mm"}
